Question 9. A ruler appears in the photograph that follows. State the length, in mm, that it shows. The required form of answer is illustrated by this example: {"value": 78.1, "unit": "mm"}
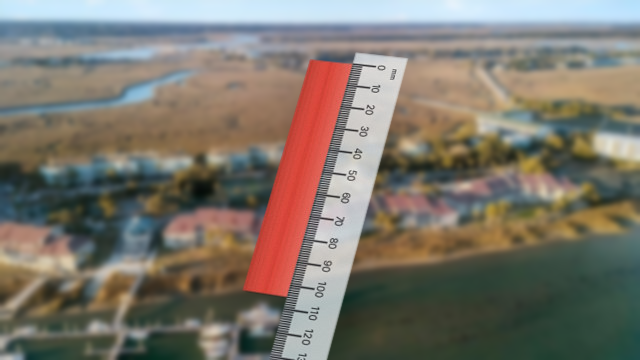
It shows {"value": 105, "unit": "mm"}
